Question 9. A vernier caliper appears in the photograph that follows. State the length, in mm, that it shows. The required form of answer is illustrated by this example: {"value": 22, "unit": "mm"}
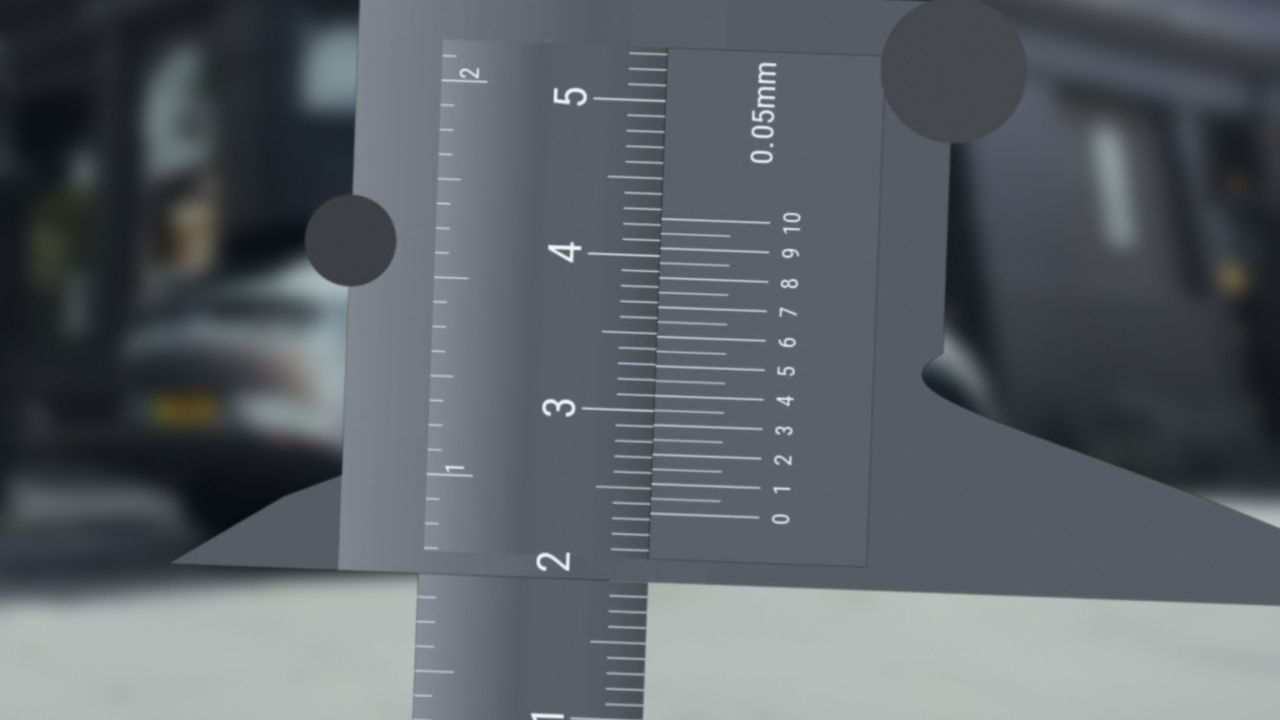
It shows {"value": 23.4, "unit": "mm"}
